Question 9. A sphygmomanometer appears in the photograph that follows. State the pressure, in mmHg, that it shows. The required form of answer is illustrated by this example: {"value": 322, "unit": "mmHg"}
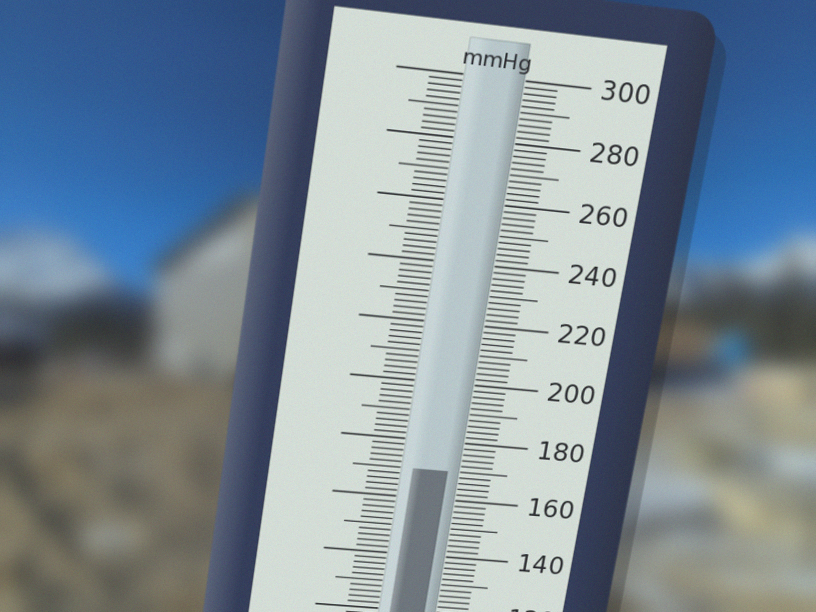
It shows {"value": 170, "unit": "mmHg"}
